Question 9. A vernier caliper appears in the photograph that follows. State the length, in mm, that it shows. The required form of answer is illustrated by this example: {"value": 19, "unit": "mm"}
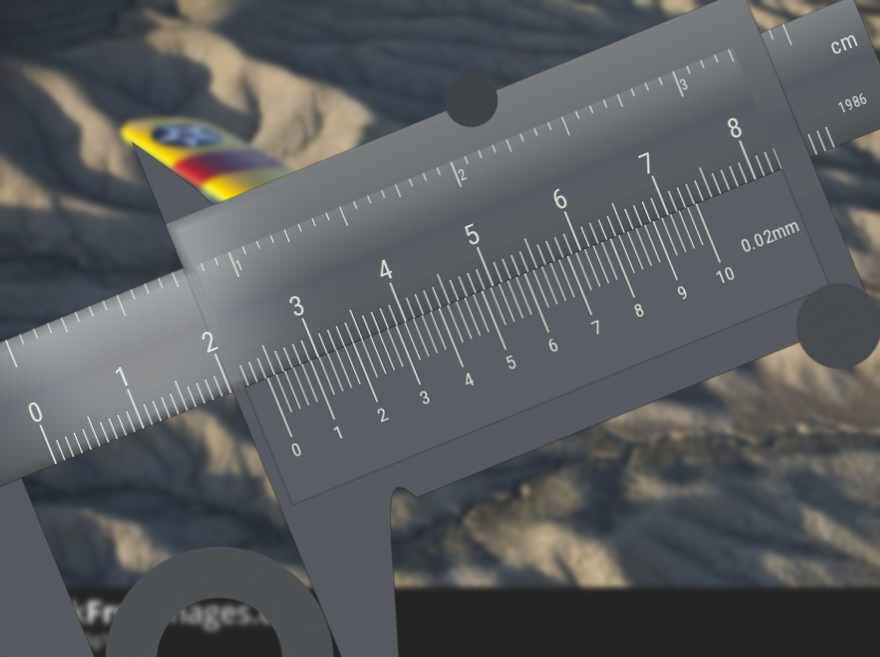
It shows {"value": 24.2, "unit": "mm"}
